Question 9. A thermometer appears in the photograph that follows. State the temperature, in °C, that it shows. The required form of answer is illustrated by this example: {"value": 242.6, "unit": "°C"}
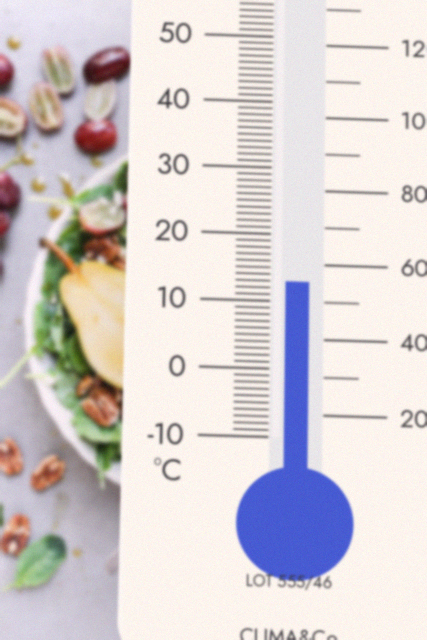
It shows {"value": 13, "unit": "°C"}
